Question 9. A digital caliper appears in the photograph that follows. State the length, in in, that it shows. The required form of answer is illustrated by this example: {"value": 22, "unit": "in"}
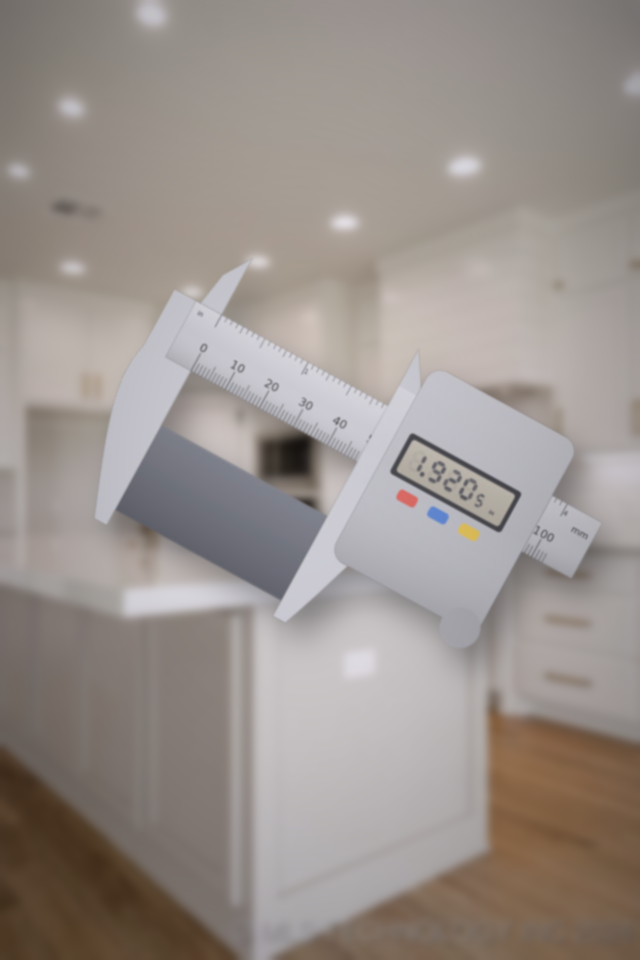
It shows {"value": 1.9205, "unit": "in"}
